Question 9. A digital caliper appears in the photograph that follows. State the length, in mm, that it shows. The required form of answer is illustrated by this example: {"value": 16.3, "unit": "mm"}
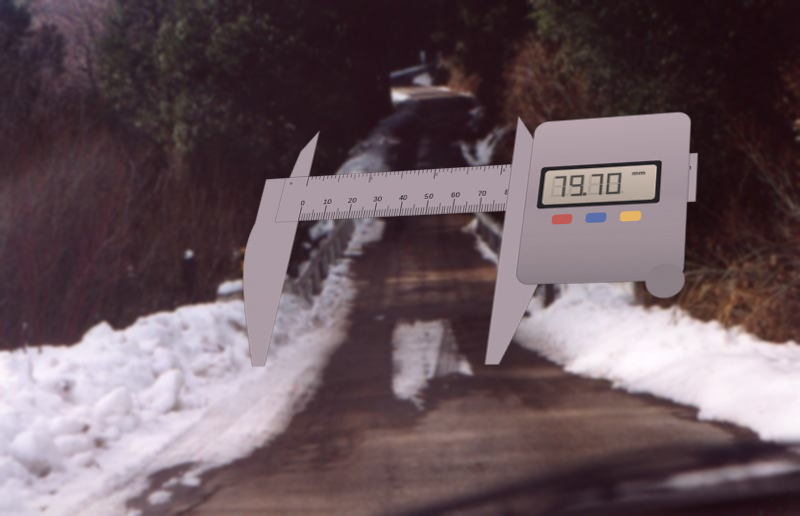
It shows {"value": 79.70, "unit": "mm"}
